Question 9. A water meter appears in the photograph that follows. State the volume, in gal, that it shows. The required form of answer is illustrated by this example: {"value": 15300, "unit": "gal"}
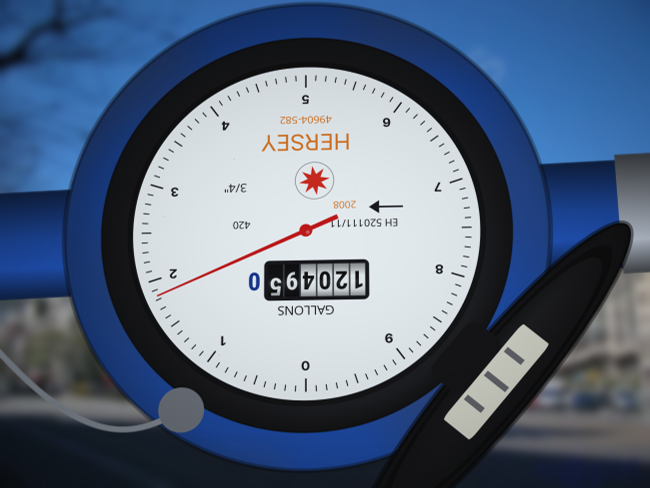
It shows {"value": 1204951.8, "unit": "gal"}
